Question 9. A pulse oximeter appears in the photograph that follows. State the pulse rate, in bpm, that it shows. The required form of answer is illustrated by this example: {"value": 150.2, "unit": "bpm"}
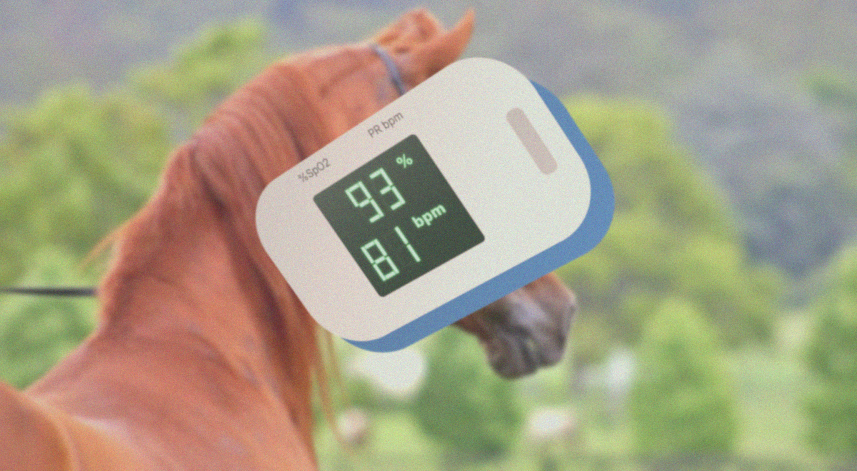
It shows {"value": 81, "unit": "bpm"}
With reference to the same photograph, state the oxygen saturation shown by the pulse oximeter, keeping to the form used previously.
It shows {"value": 93, "unit": "%"}
